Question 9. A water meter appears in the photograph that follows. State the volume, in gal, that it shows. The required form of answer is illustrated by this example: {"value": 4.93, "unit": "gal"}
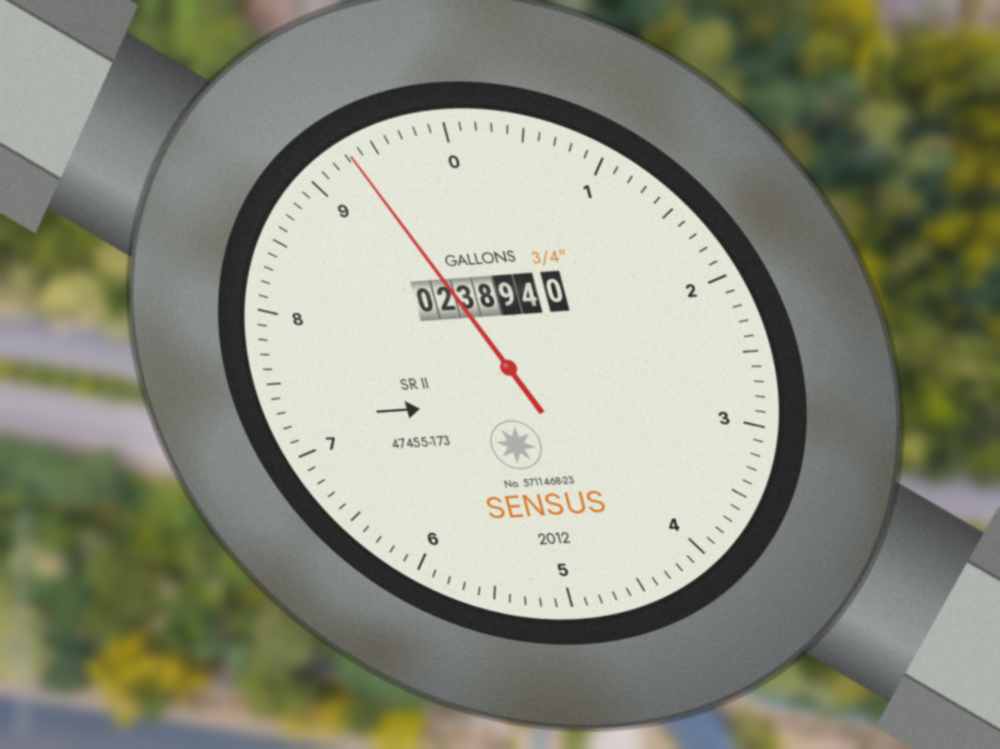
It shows {"value": 238939.3, "unit": "gal"}
